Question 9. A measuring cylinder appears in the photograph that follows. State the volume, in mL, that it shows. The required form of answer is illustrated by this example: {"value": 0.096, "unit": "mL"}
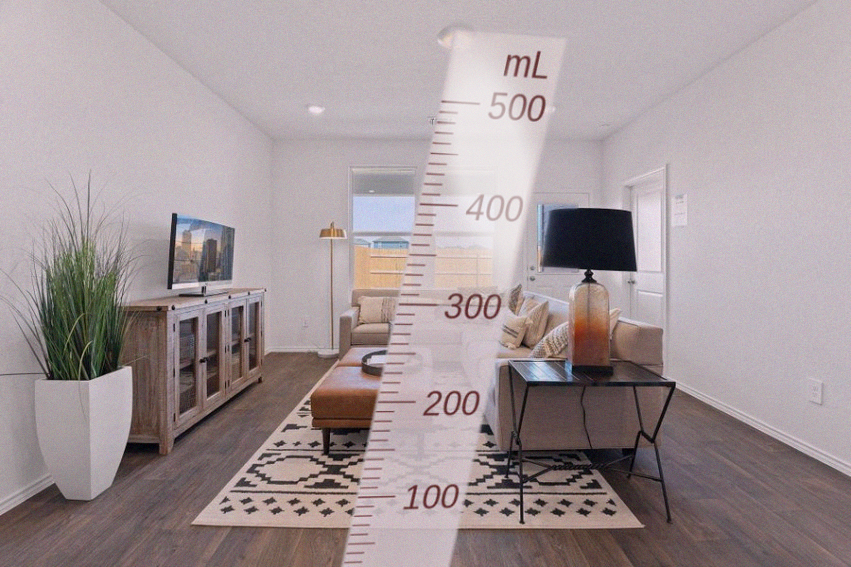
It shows {"value": 300, "unit": "mL"}
